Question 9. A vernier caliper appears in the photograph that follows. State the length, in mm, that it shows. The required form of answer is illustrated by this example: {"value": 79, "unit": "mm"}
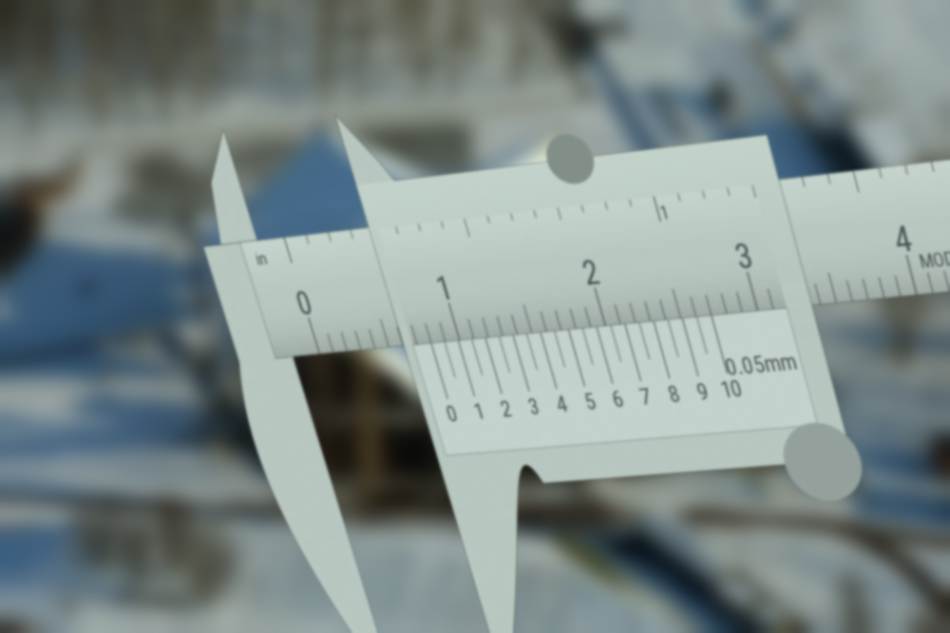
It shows {"value": 8.0, "unit": "mm"}
